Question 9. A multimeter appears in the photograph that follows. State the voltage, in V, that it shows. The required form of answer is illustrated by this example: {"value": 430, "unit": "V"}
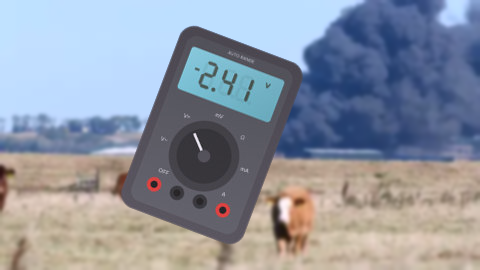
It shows {"value": -2.41, "unit": "V"}
